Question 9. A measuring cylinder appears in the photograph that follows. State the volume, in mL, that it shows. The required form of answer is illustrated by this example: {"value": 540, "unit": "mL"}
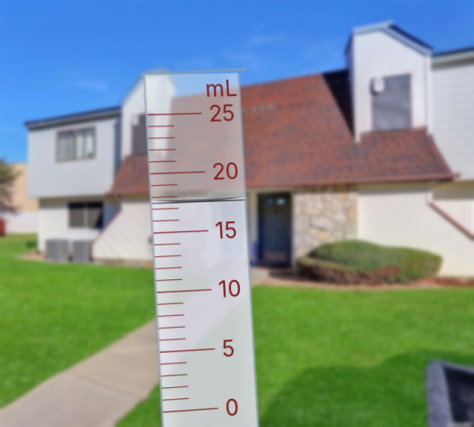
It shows {"value": 17.5, "unit": "mL"}
